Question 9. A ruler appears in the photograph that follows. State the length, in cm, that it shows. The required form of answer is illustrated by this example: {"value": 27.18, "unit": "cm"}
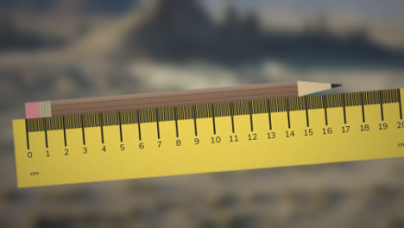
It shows {"value": 17, "unit": "cm"}
